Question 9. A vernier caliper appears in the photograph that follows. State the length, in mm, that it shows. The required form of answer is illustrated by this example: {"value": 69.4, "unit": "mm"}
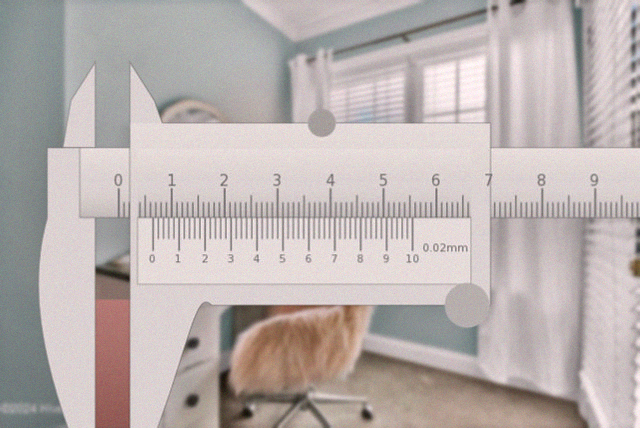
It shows {"value": 6.5, "unit": "mm"}
